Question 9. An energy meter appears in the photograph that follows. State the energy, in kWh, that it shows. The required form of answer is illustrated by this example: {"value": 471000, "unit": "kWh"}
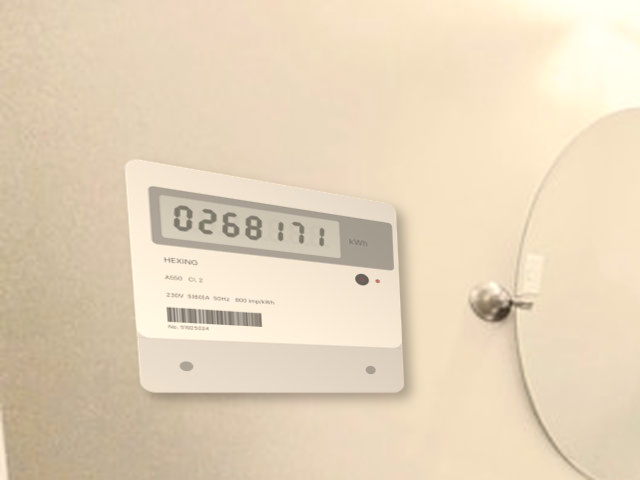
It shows {"value": 268171, "unit": "kWh"}
